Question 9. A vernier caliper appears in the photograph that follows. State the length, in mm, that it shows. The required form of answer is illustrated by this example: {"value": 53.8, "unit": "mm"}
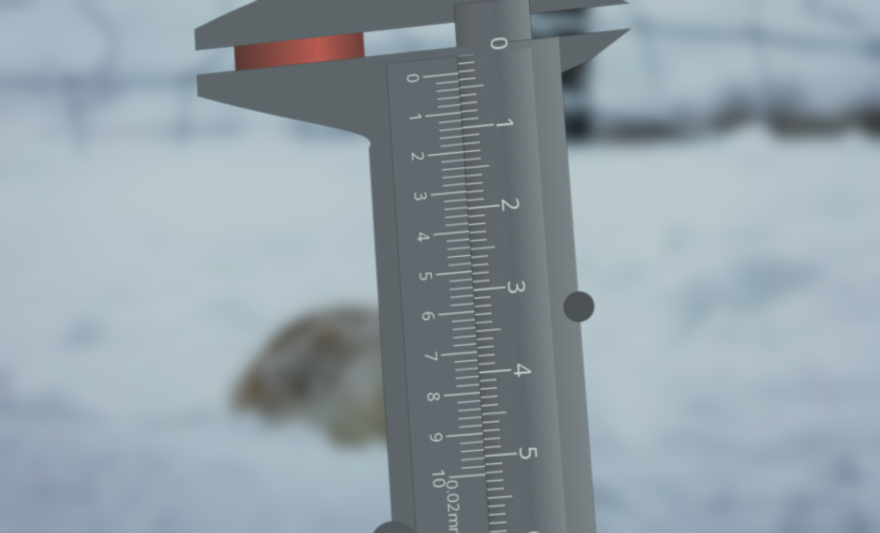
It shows {"value": 3.2, "unit": "mm"}
